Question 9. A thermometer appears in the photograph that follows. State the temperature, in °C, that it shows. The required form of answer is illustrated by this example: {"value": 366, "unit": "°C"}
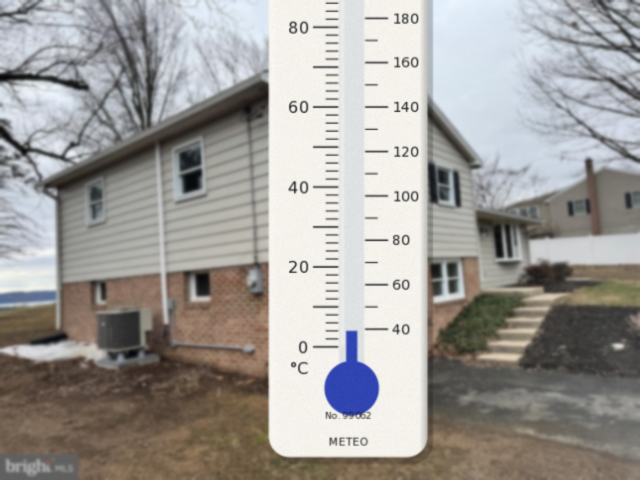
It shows {"value": 4, "unit": "°C"}
